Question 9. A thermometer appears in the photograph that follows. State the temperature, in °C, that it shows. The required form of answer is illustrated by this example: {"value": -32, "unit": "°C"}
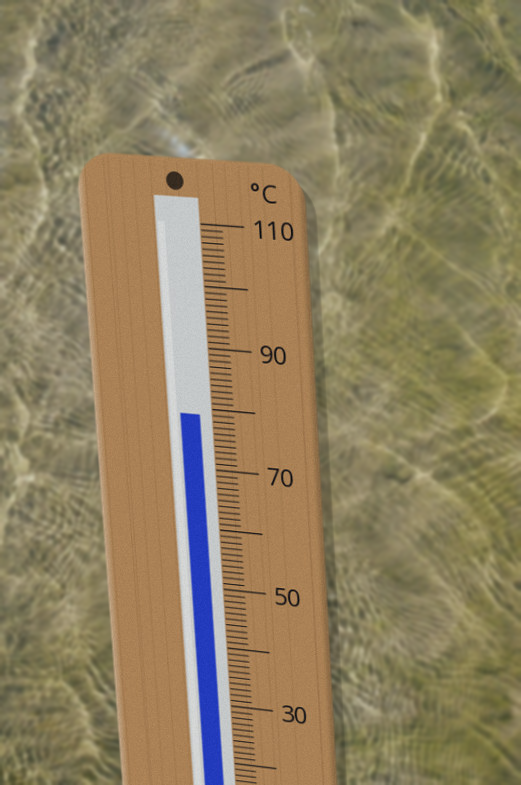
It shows {"value": 79, "unit": "°C"}
